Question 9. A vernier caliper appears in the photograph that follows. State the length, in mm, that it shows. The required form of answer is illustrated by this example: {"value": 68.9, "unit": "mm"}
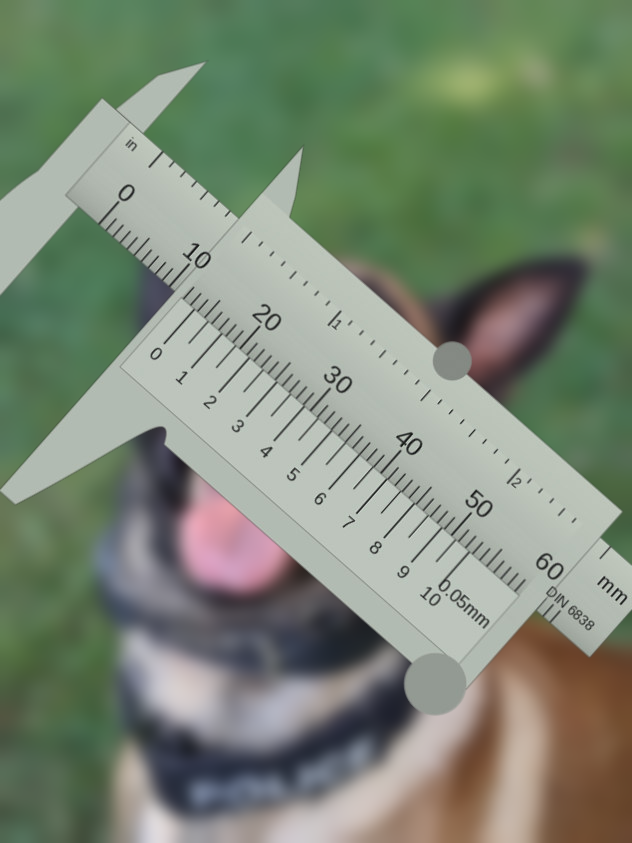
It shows {"value": 13.6, "unit": "mm"}
